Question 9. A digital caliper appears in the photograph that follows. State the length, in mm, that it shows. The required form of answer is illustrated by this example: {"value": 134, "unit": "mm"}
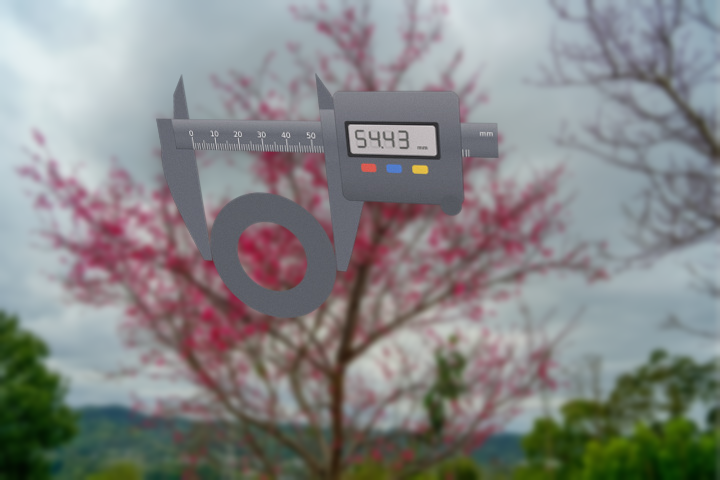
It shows {"value": 54.43, "unit": "mm"}
